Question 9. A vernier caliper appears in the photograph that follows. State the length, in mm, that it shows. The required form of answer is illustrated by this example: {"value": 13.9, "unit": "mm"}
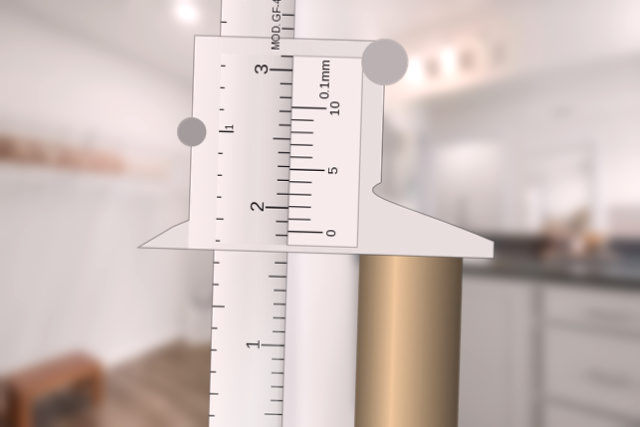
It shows {"value": 18.3, "unit": "mm"}
